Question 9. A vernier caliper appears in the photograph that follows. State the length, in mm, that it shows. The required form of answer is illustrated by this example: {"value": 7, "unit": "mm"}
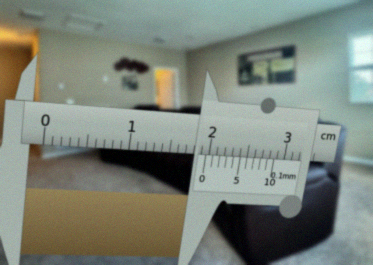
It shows {"value": 19.6, "unit": "mm"}
